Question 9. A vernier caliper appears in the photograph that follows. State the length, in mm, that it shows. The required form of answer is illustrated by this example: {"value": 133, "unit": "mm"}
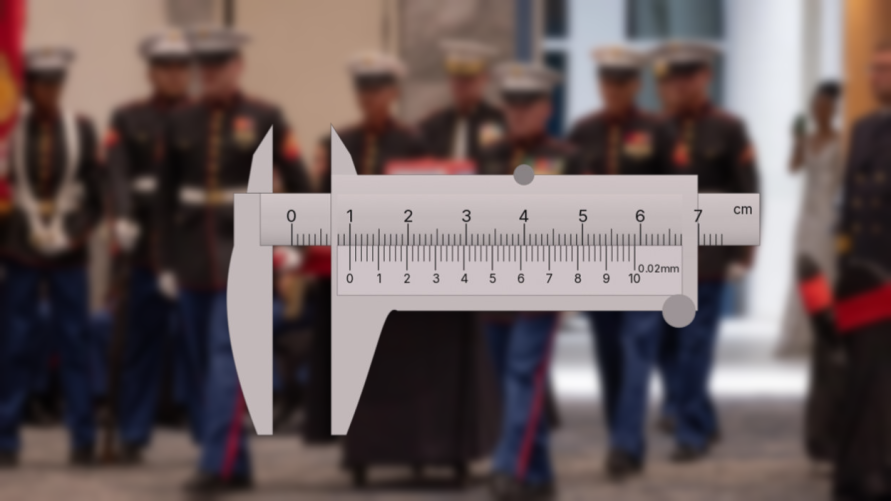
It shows {"value": 10.0, "unit": "mm"}
